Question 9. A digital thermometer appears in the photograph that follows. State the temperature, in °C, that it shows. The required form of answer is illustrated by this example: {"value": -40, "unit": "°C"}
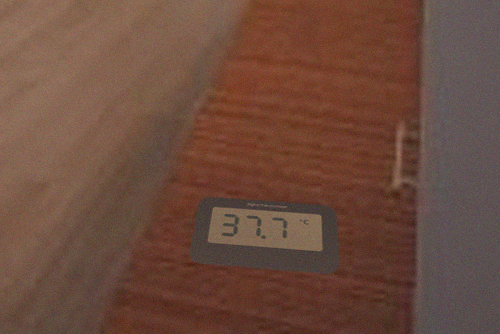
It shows {"value": 37.7, "unit": "°C"}
